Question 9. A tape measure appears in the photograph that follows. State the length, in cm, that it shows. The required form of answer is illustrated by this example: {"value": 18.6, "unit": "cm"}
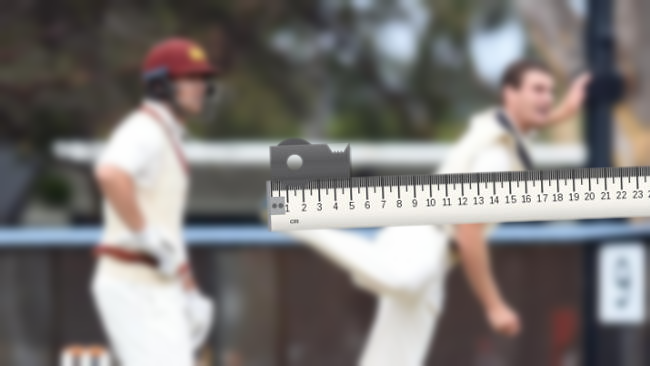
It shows {"value": 5, "unit": "cm"}
